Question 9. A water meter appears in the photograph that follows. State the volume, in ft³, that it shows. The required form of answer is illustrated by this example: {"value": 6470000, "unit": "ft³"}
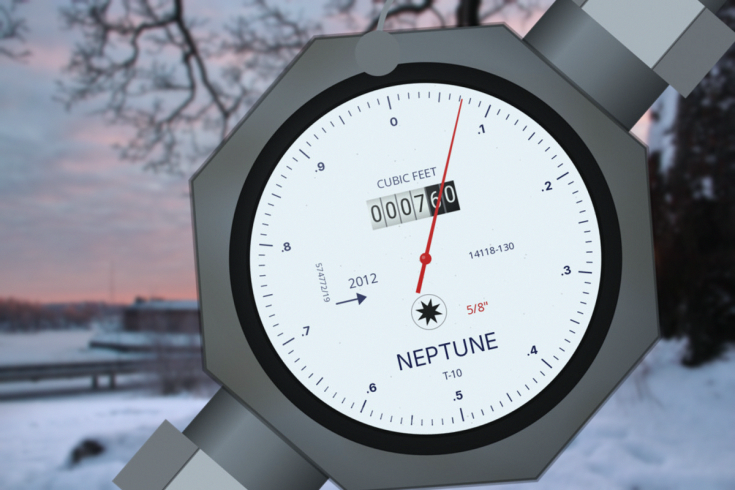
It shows {"value": 760.07, "unit": "ft³"}
